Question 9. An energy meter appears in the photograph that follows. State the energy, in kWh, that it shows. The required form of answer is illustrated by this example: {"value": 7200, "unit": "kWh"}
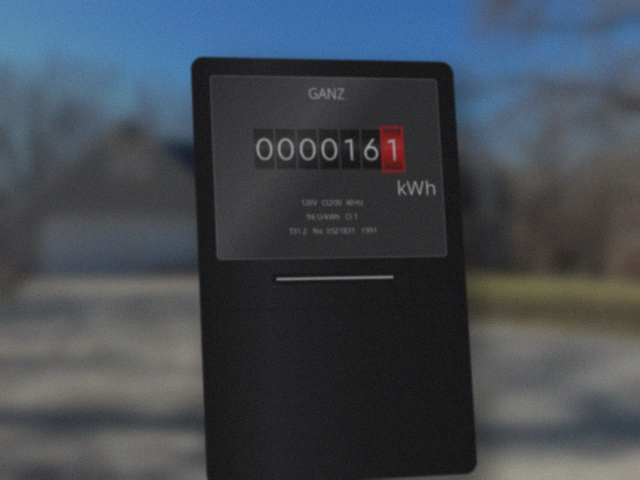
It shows {"value": 16.1, "unit": "kWh"}
